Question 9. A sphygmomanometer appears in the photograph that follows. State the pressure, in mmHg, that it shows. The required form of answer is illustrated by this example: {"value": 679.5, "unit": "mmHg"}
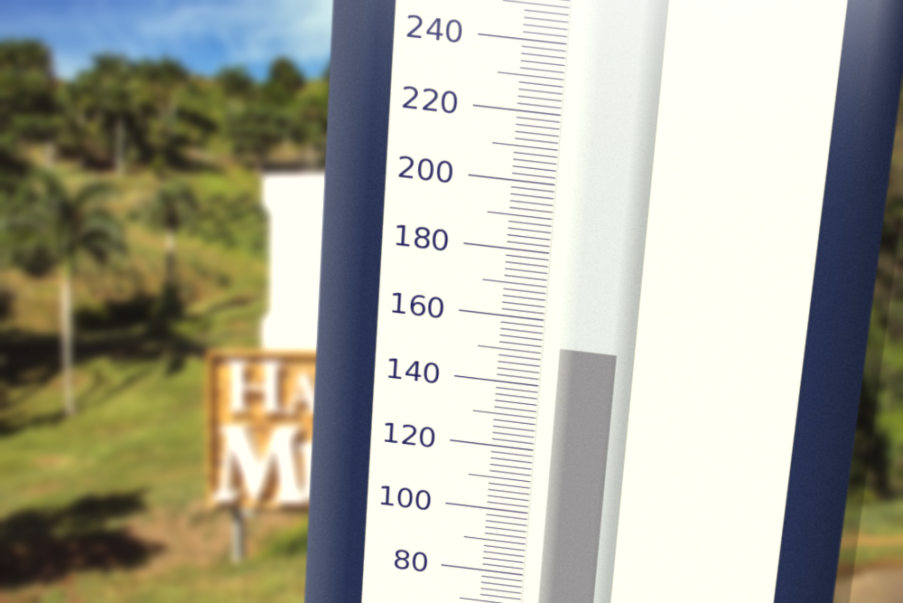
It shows {"value": 152, "unit": "mmHg"}
